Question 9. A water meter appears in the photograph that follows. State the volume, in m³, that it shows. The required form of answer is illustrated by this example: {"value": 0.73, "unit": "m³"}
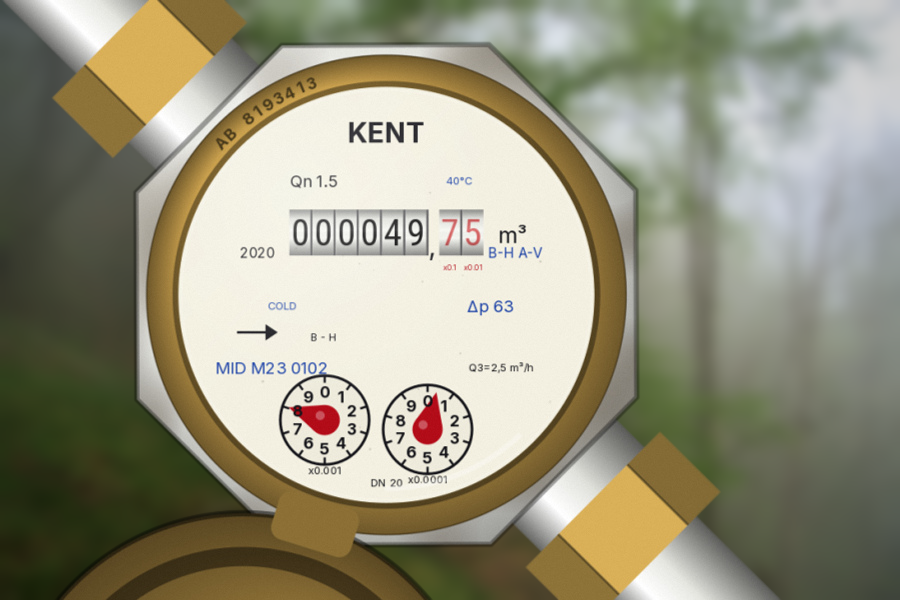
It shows {"value": 49.7580, "unit": "m³"}
